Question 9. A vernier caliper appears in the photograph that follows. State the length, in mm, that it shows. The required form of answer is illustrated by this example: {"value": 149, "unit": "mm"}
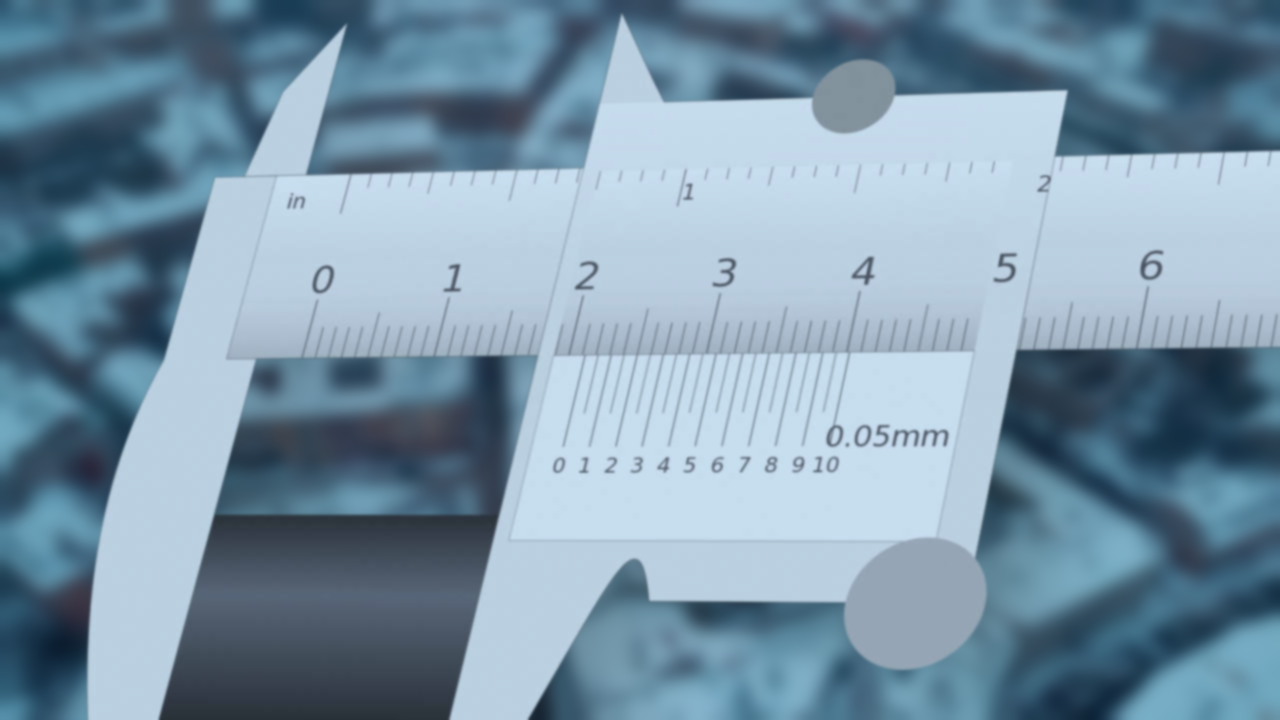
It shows {"value": 21.2, "unit": "mm"}
